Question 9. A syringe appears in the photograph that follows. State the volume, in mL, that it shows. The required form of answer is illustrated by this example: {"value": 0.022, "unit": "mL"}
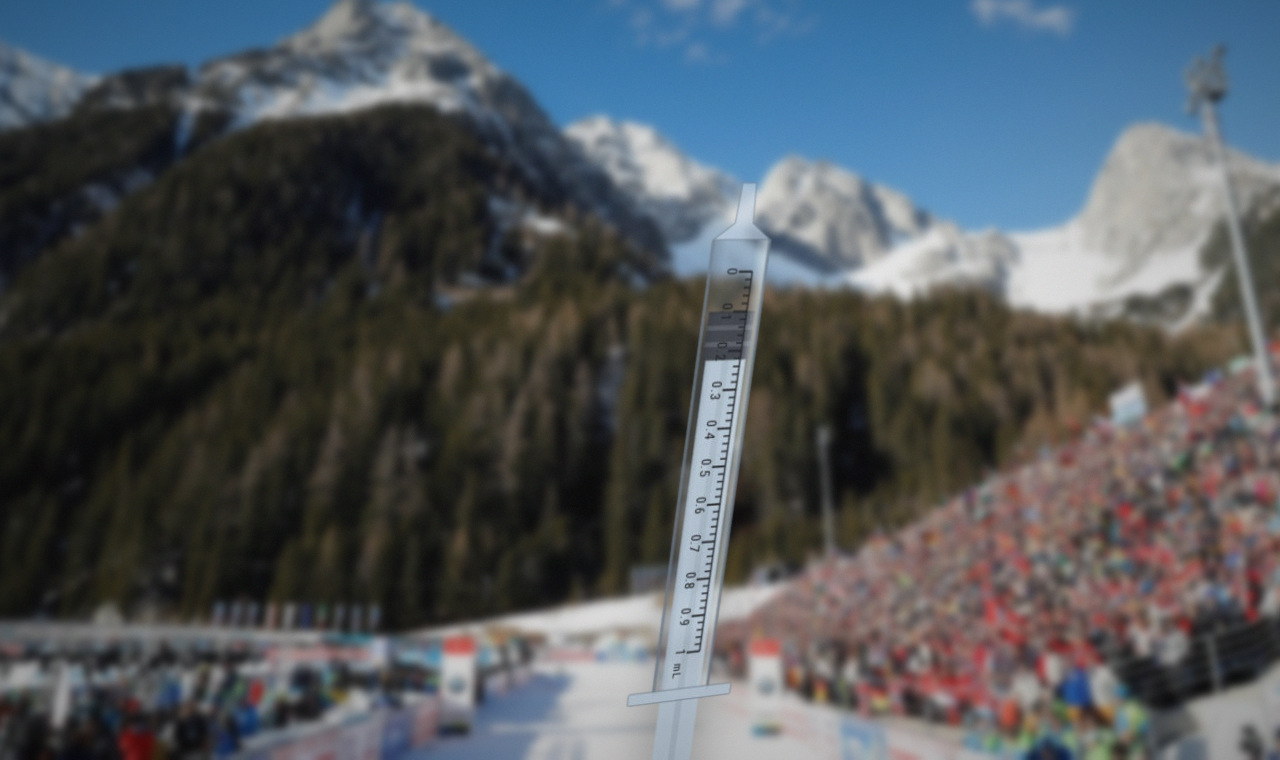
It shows {"value": 0.1, "unit": "mL"}
